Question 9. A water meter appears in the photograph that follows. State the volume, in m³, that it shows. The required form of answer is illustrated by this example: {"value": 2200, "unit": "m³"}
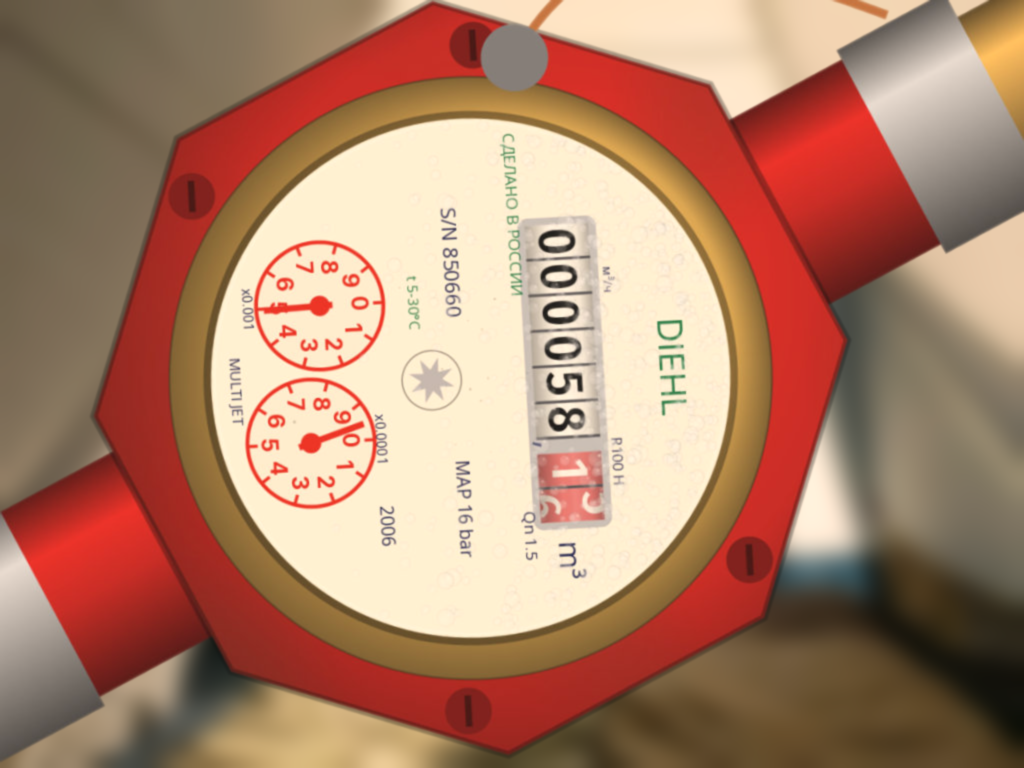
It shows {"value": 58.1549, "unit": "m³"}
